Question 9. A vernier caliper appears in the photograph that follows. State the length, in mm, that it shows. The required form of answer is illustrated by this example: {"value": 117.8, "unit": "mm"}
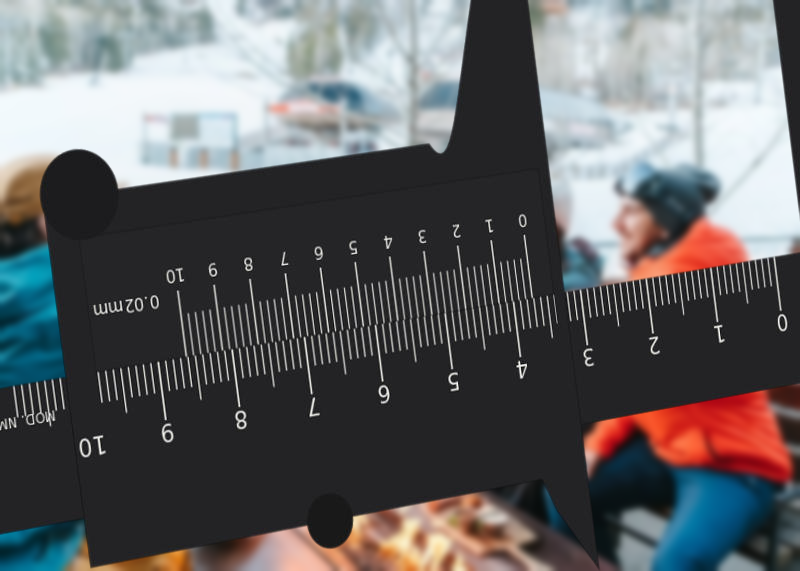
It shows {"value": 37.2, "unit": "mm"}
